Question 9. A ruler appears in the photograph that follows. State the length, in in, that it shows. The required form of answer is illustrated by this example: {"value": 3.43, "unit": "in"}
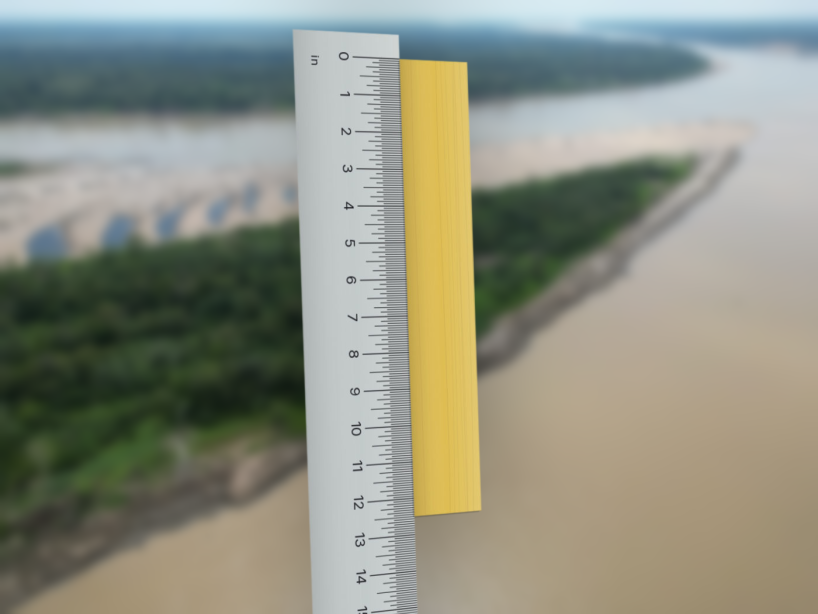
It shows {"value": 12.5, "unit": "in"}
